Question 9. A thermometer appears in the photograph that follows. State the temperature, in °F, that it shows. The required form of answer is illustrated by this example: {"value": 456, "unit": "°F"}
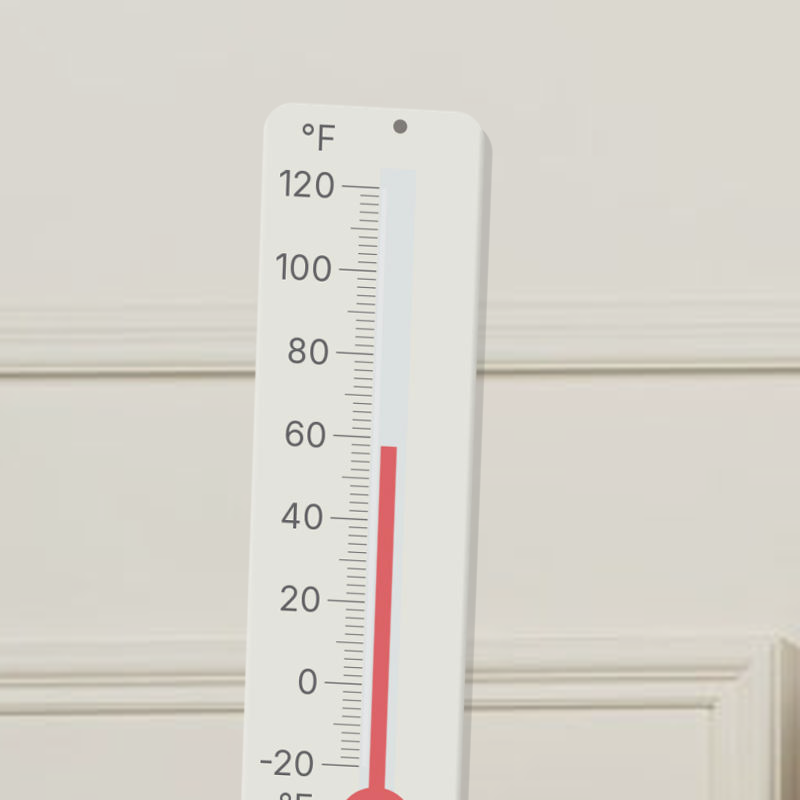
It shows {"value": 58, "unit": "°F"}
